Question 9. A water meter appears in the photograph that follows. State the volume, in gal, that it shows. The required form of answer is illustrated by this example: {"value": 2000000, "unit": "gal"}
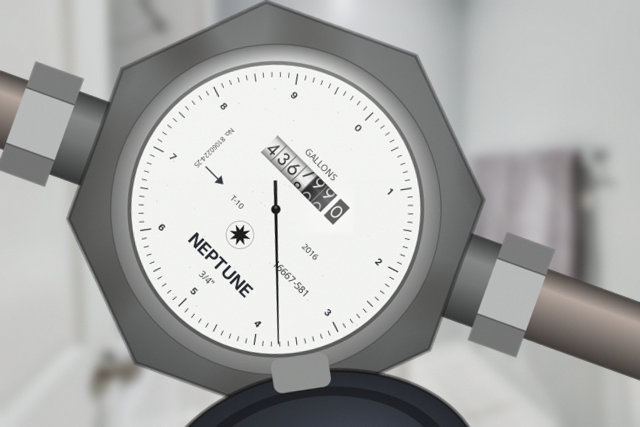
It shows {"value": 4367993.7, "unit": "gal"}
